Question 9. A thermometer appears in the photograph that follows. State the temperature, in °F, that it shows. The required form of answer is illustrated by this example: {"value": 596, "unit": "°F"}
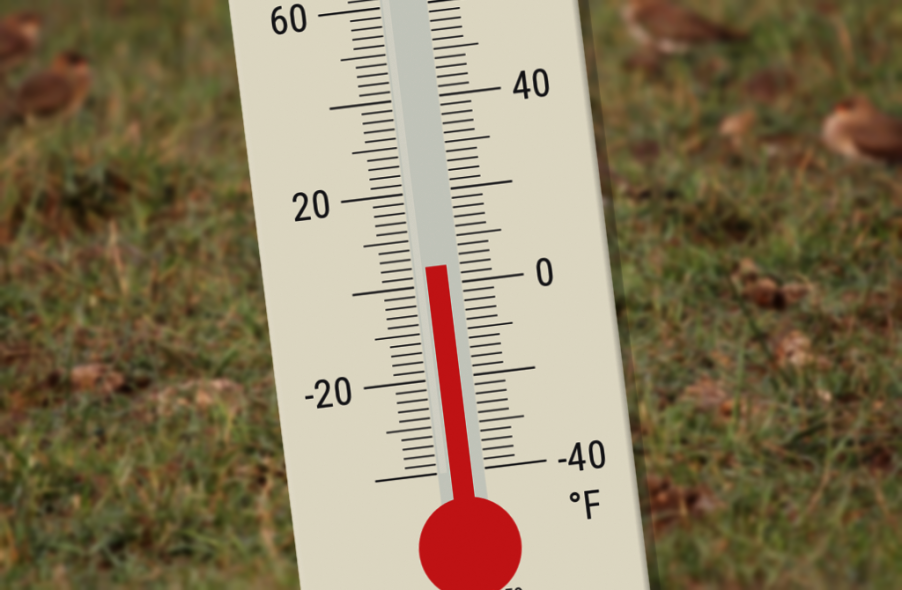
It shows {"value": 4, "unit": "°F"}
